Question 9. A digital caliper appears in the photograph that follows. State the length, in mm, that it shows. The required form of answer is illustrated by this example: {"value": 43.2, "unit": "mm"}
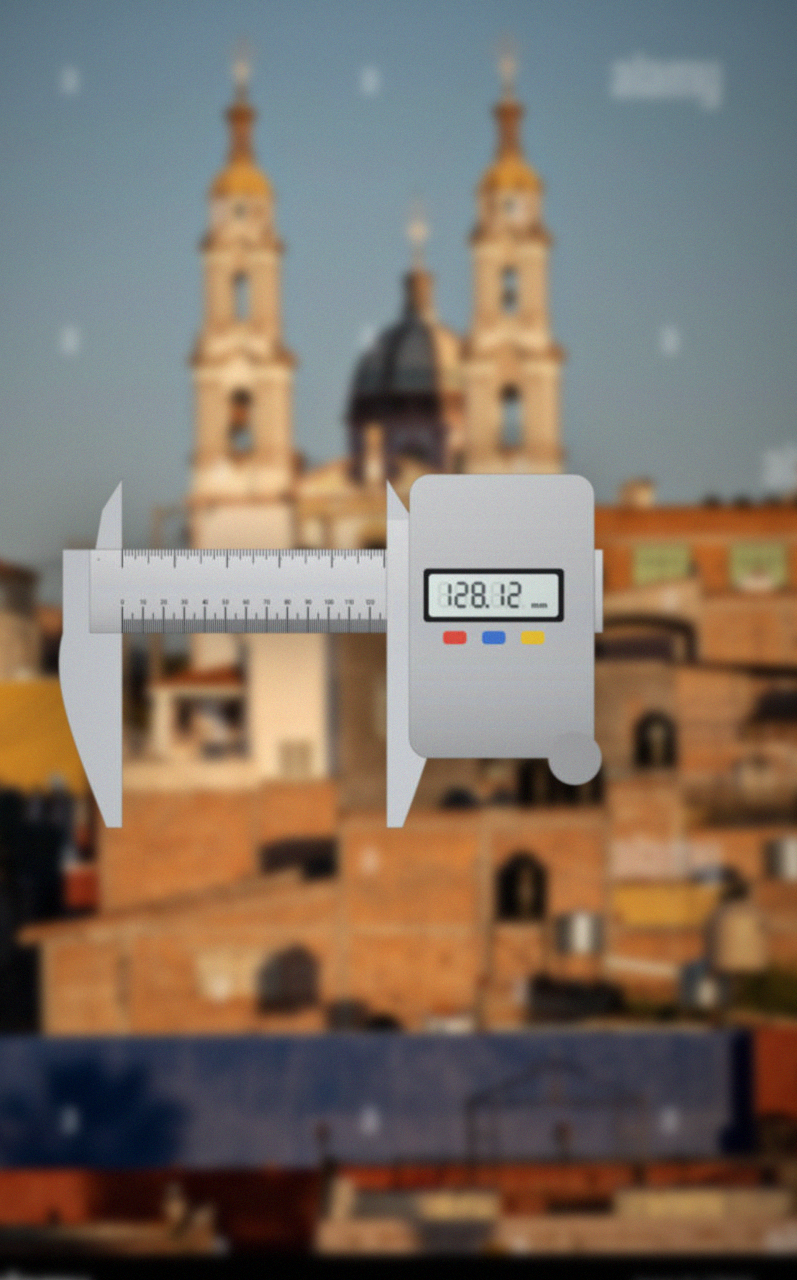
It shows {"value": 128.12, "unit": "mm"}
